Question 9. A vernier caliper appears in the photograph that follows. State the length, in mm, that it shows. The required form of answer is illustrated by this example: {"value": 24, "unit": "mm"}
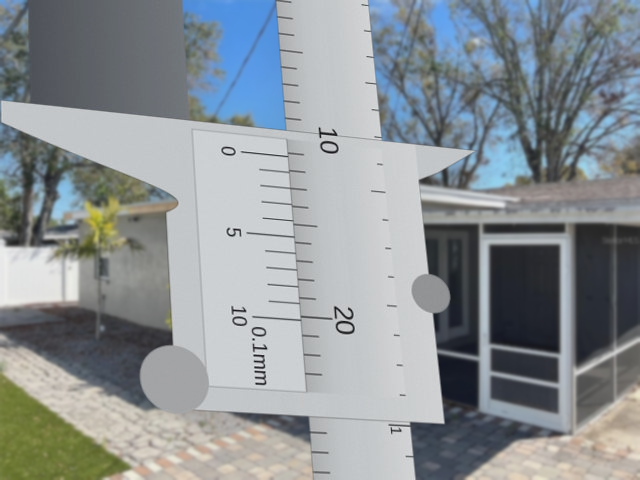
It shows {"value": 11.2, "unit": "mm"}
